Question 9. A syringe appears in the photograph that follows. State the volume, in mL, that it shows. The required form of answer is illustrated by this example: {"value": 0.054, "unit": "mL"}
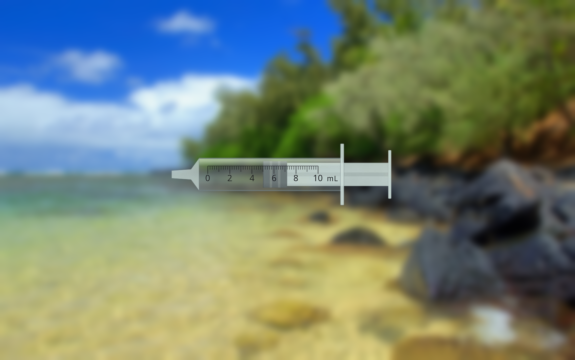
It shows {"value": 5, "unit": "mL"}
